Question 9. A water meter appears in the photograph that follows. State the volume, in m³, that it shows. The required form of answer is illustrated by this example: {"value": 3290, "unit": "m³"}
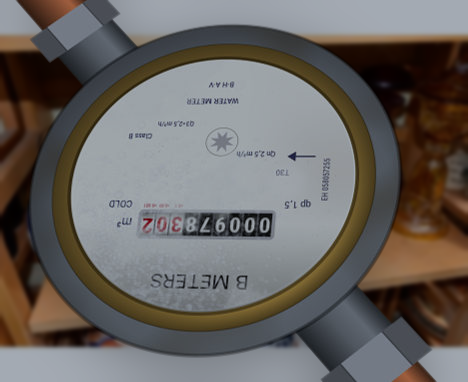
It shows {"value": 978.302, "unit": "m³"}
